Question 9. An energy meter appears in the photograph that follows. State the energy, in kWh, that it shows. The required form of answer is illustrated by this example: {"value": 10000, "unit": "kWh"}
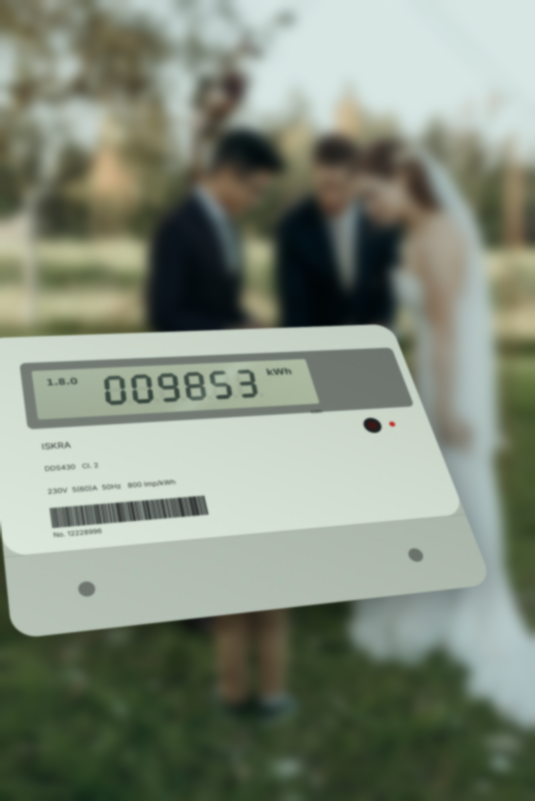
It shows {"value": 9853, "unit": "kWh"}
